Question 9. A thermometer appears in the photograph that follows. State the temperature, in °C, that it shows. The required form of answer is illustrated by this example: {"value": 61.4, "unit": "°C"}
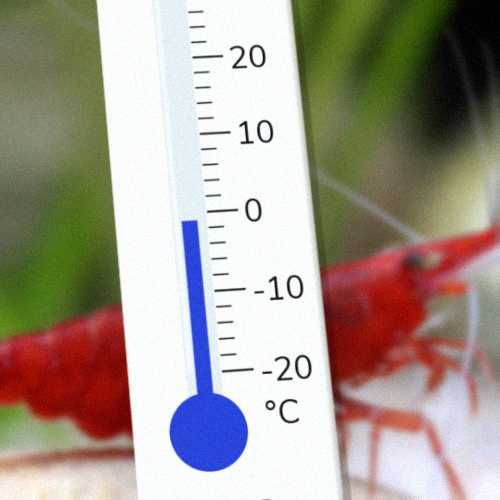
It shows {"value": -1, "unit": "°C"}
